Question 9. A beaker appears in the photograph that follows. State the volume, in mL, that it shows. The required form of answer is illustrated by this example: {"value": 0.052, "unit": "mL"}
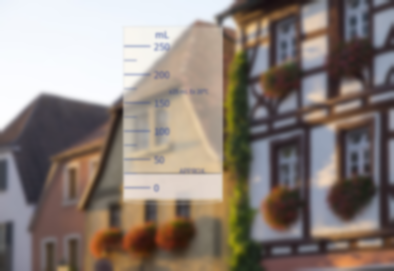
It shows {"value": 25, "unit": "mL"}
